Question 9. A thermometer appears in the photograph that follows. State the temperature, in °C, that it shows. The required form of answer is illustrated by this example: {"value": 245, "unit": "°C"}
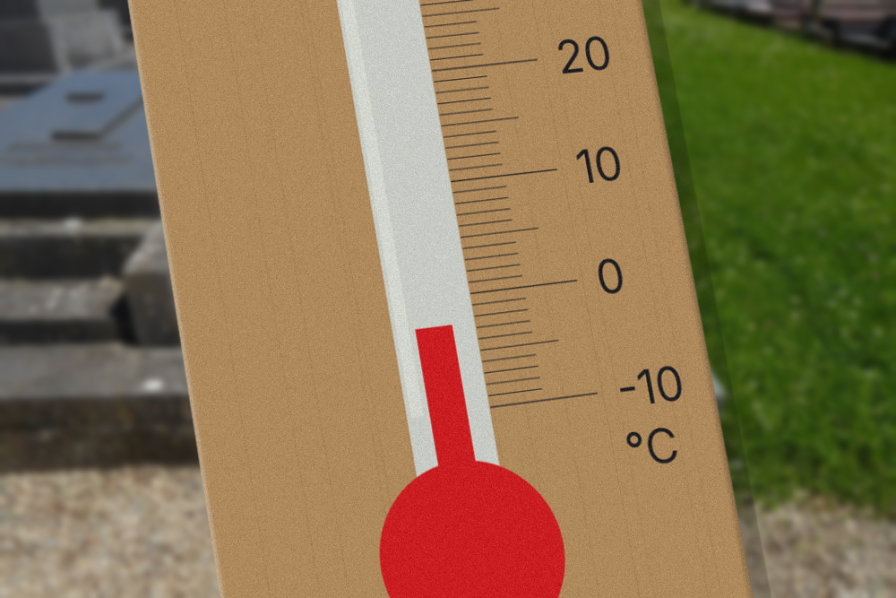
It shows {"value": -2.5, "unit": "°C"}
